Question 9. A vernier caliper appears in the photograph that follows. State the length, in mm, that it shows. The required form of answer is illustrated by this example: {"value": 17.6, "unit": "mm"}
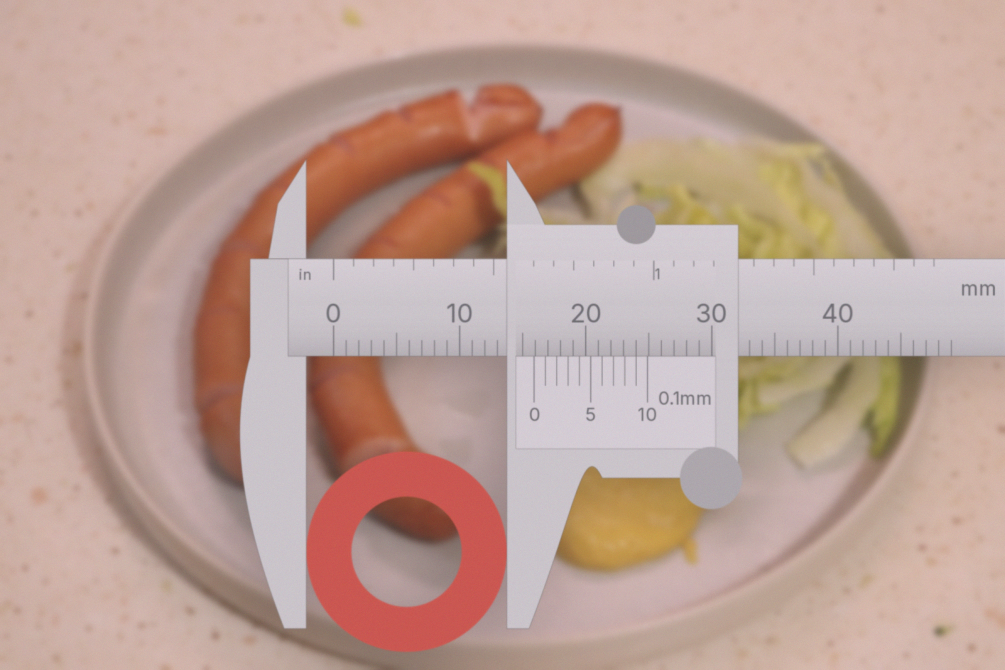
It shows {"value": 15.9, "unit": "mm"}
